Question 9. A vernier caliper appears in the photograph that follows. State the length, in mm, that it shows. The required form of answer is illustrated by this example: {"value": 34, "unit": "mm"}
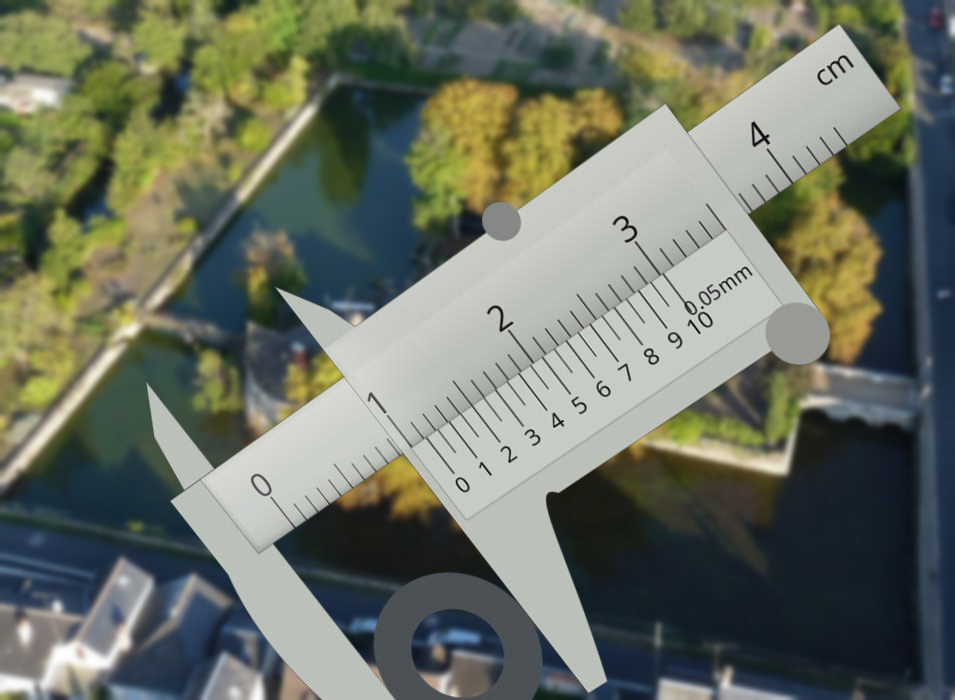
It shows {"value": 11.2, "unit": "mm"}
